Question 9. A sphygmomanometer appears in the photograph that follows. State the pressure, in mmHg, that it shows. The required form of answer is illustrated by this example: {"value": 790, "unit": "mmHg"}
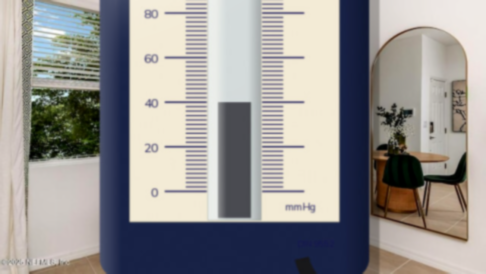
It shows {"value": 40, "unit": "mmHg"}
